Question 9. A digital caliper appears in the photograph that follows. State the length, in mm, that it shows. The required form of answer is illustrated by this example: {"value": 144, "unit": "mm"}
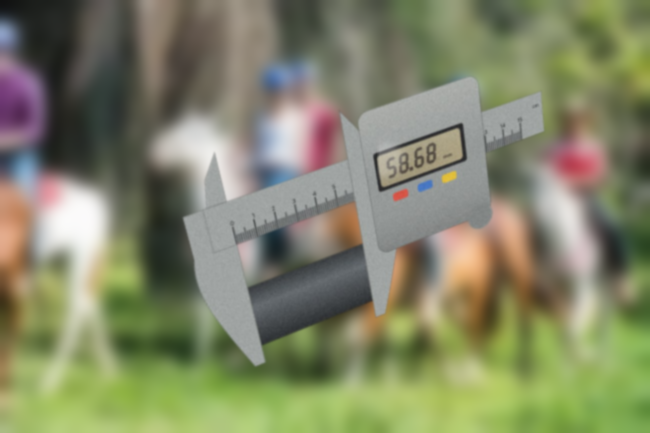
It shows {"value": 58.68, "unit": "mm"}
